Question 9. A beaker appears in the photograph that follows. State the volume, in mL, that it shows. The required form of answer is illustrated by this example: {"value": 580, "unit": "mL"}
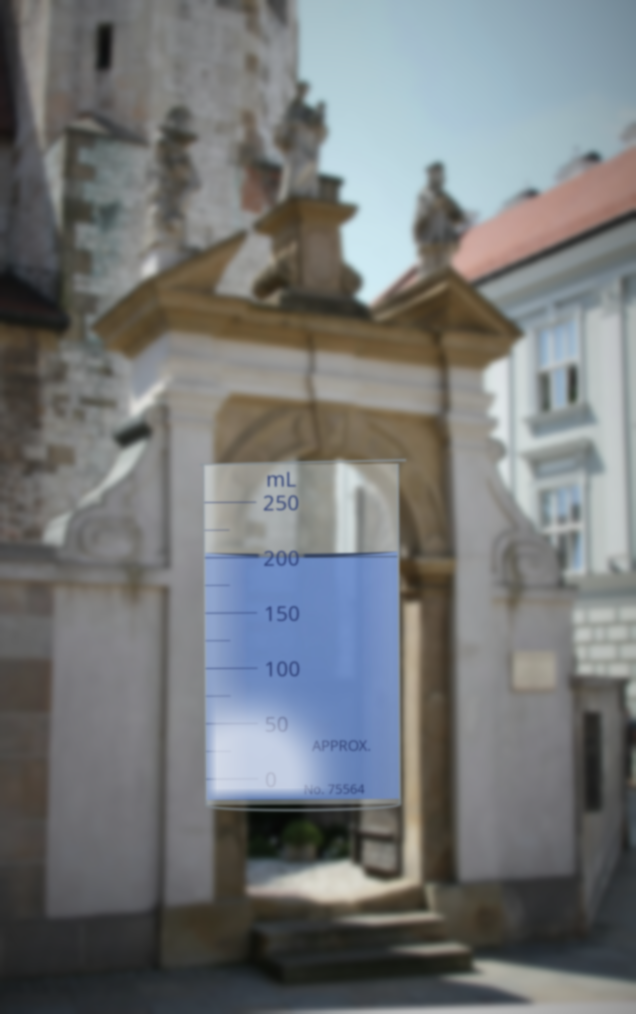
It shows {"value": 200, "unit": "mL"}
